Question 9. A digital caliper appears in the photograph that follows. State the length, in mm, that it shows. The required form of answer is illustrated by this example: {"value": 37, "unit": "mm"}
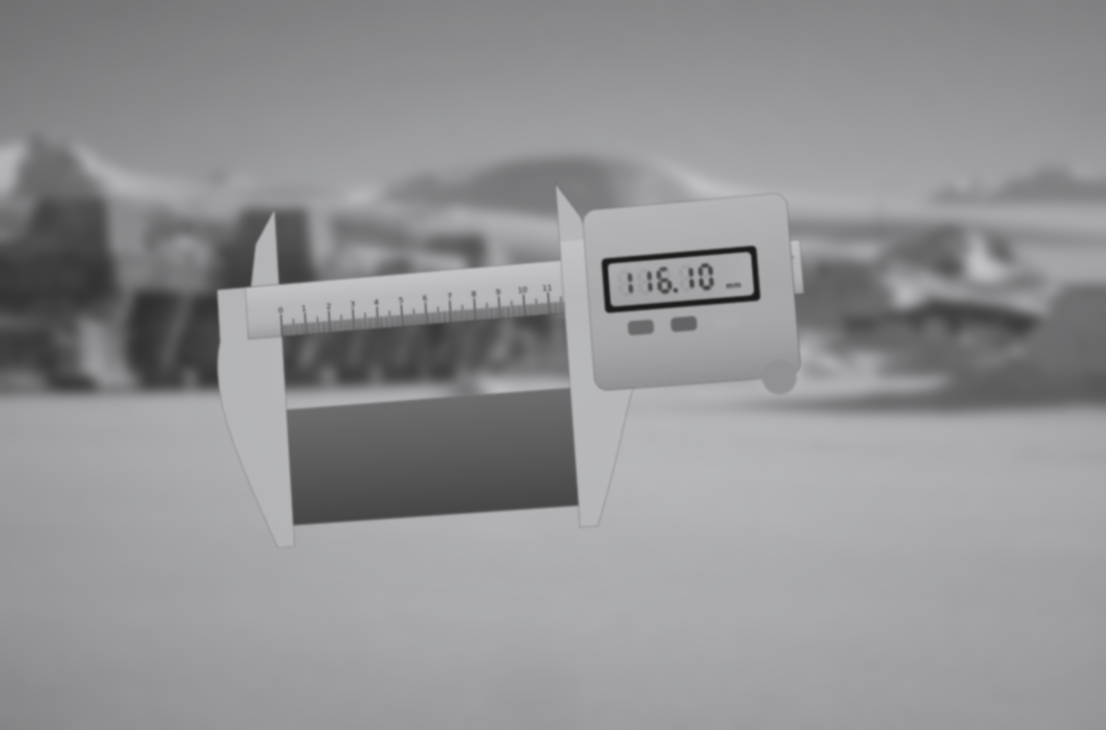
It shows {"value": 116.10, "unit": "mm"}
